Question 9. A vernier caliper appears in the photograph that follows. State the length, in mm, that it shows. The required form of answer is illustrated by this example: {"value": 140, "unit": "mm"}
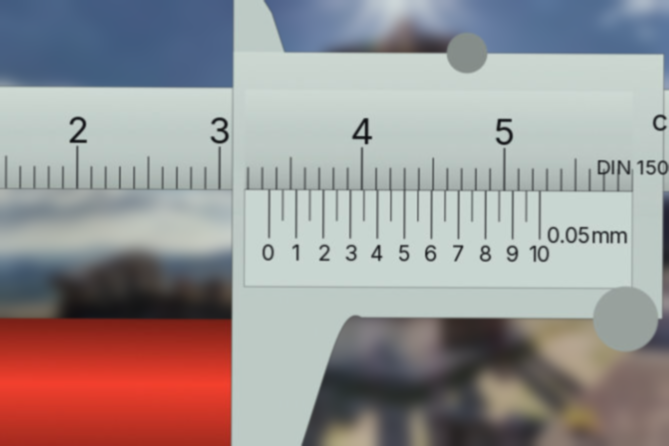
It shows {"value": 33.5, "unit": "mm"}
